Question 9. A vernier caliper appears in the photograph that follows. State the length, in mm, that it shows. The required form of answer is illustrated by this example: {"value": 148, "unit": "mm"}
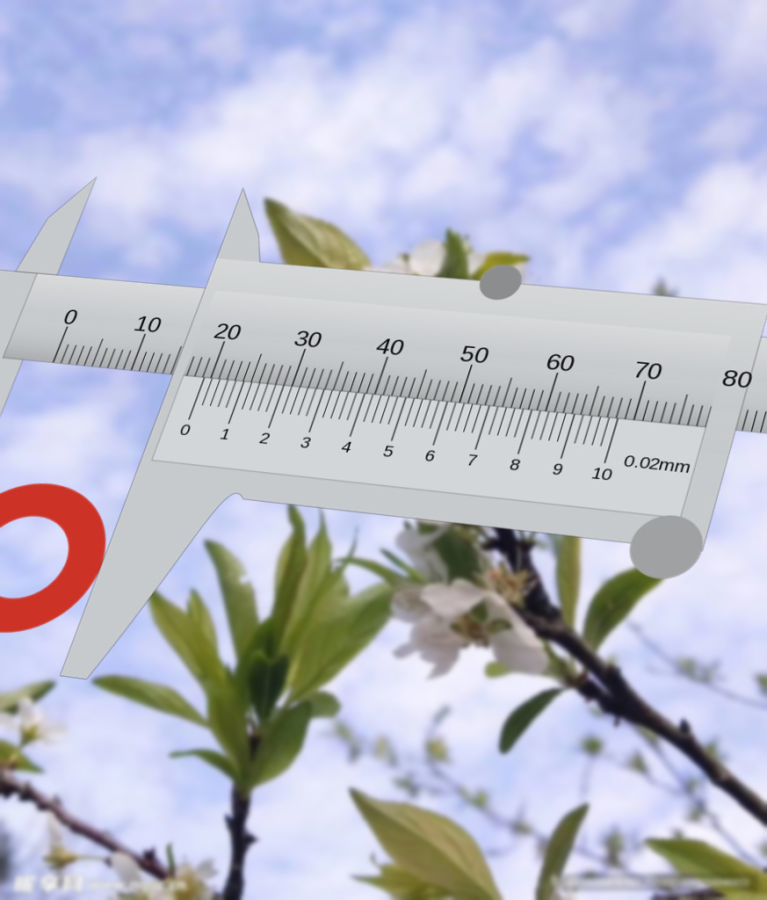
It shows {"value": 19.2, "unit": "mm"}
